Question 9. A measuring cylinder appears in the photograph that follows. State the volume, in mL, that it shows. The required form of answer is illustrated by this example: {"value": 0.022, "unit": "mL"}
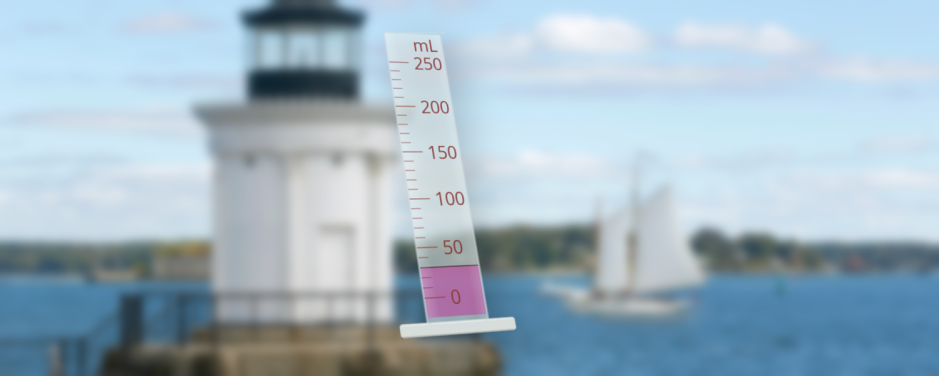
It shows {"value": 30, "unit": "mL"}
